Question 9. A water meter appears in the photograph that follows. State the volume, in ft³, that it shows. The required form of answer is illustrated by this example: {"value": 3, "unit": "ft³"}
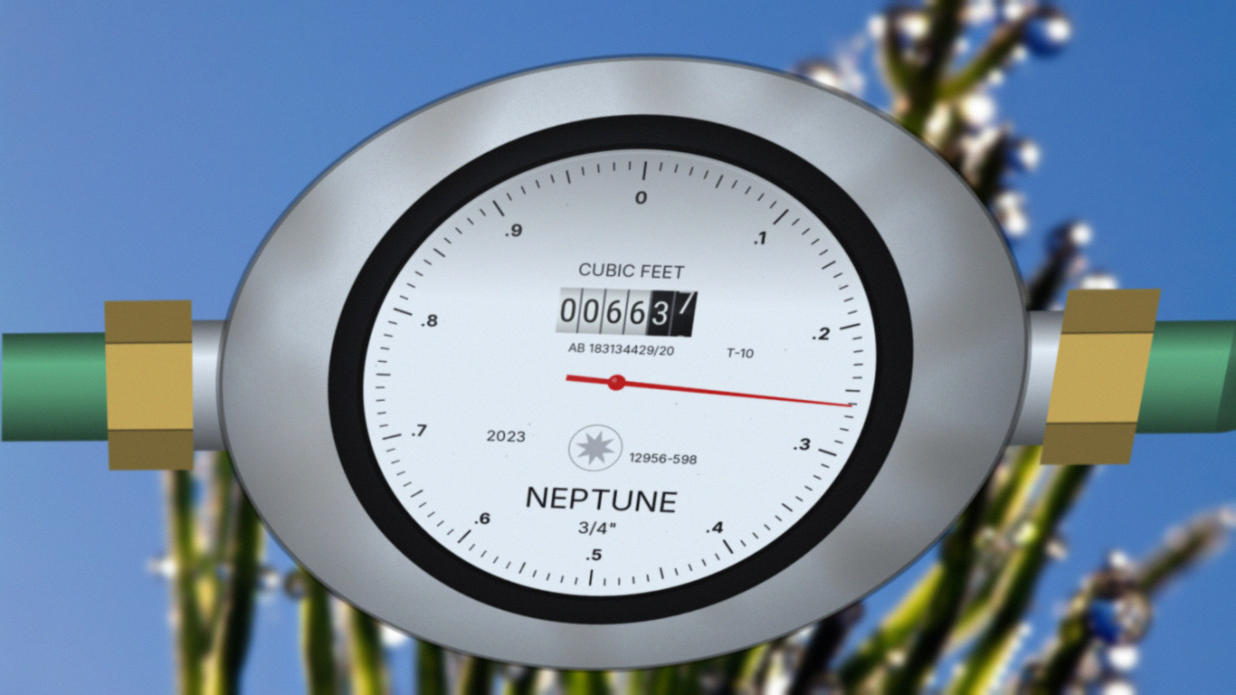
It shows {"value": 6637.26, "unit": "ft³"}
